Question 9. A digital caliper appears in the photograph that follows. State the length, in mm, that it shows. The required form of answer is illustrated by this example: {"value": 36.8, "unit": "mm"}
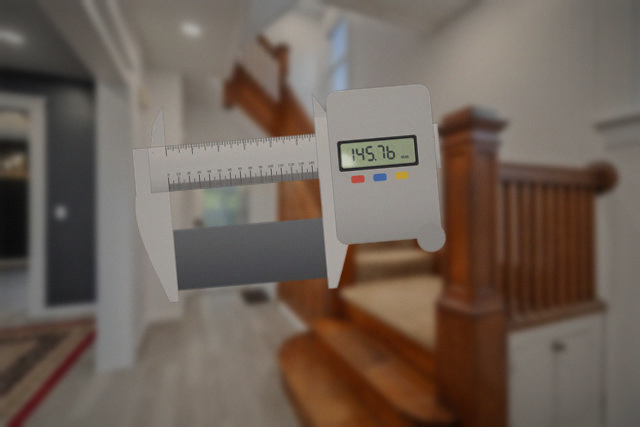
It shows {"value": 145.76, "unit": "mm"}
